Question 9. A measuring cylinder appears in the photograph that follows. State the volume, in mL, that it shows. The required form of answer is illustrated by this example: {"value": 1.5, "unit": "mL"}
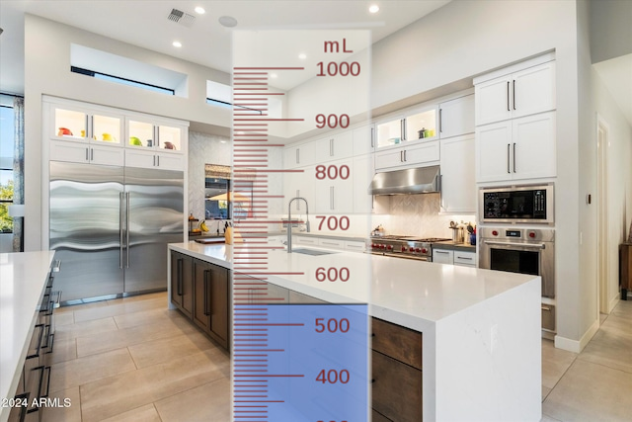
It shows {"value": 540, "unit": "mL"}
